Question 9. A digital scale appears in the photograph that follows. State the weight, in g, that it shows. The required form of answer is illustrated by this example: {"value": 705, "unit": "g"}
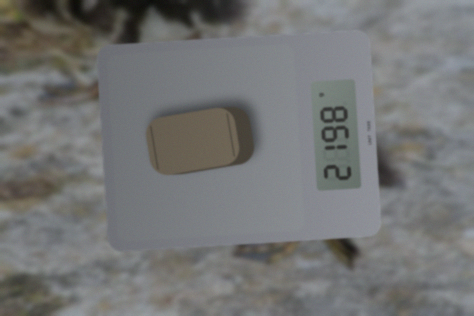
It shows {"value": 2198, "unit": "g"}
